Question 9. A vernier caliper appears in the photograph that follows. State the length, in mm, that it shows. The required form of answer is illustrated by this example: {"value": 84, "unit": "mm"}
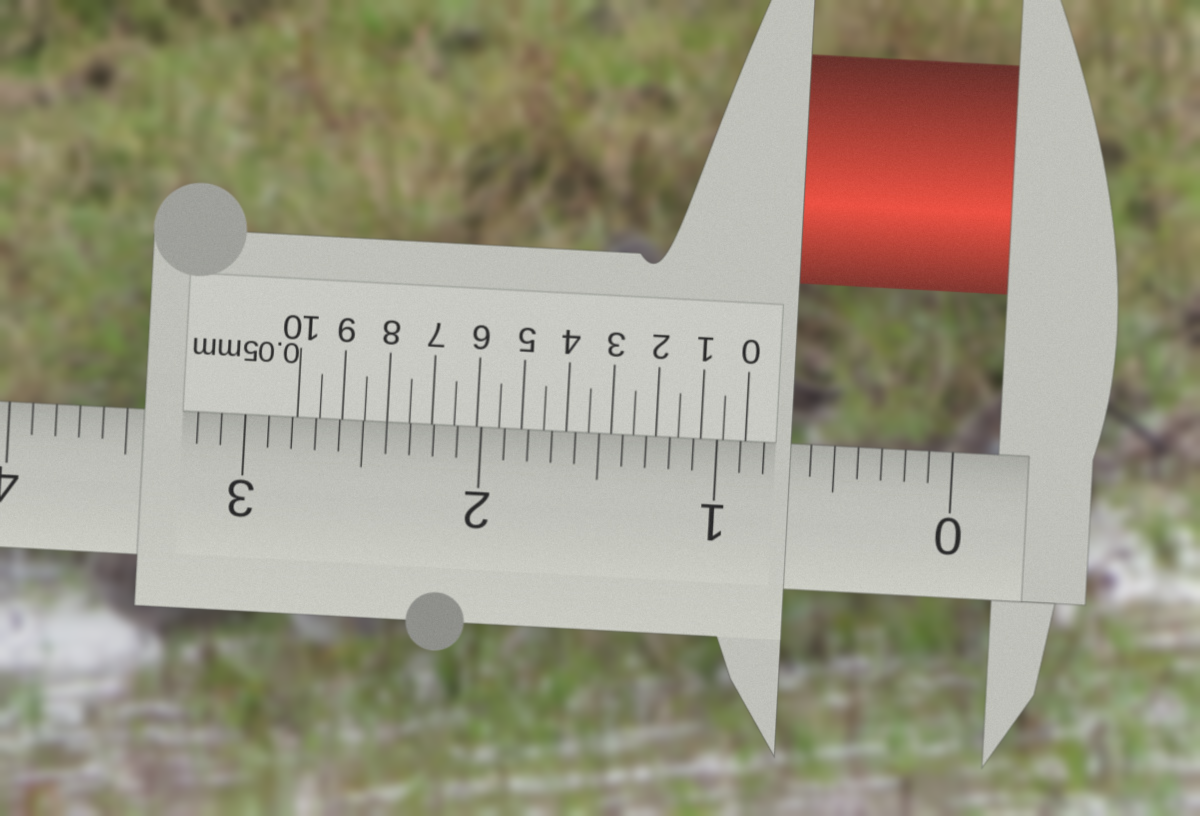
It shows {"value": 8.8, "unit": "mm"}
